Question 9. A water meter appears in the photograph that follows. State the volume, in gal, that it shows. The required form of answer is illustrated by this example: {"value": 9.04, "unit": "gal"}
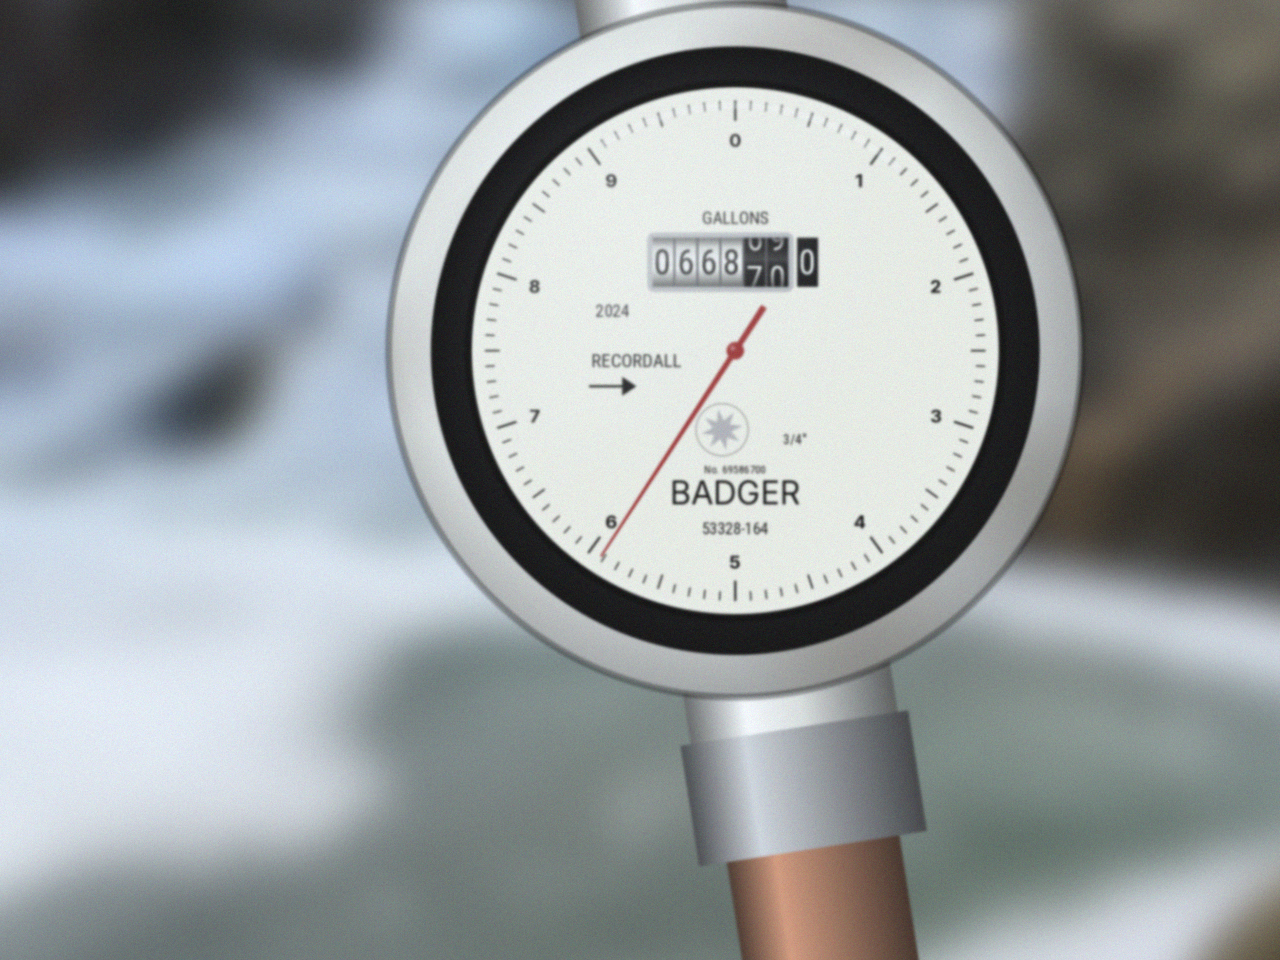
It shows {"value": 668695.9, "unit": "gal"}
